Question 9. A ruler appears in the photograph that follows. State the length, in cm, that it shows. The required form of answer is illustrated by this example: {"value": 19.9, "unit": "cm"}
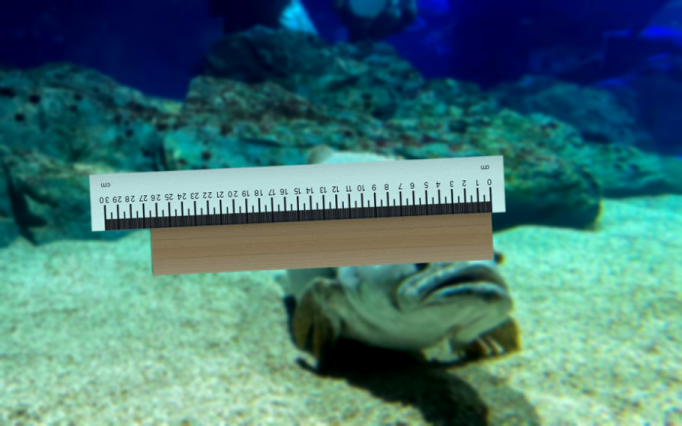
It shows {"value": 26.5, "unit": "cm"}
